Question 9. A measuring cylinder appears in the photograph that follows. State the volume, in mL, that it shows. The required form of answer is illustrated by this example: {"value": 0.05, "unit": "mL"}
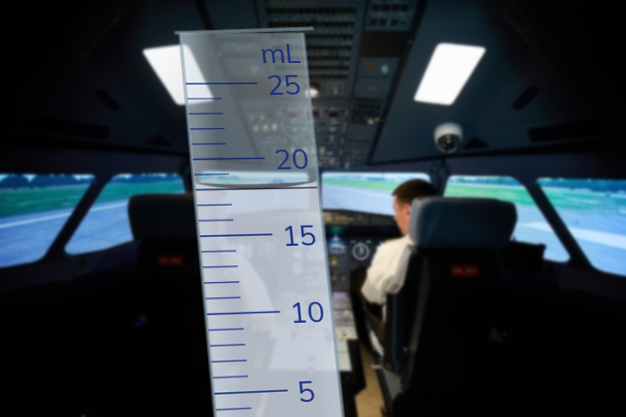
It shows {"value": 18, "unit": "mL"}
